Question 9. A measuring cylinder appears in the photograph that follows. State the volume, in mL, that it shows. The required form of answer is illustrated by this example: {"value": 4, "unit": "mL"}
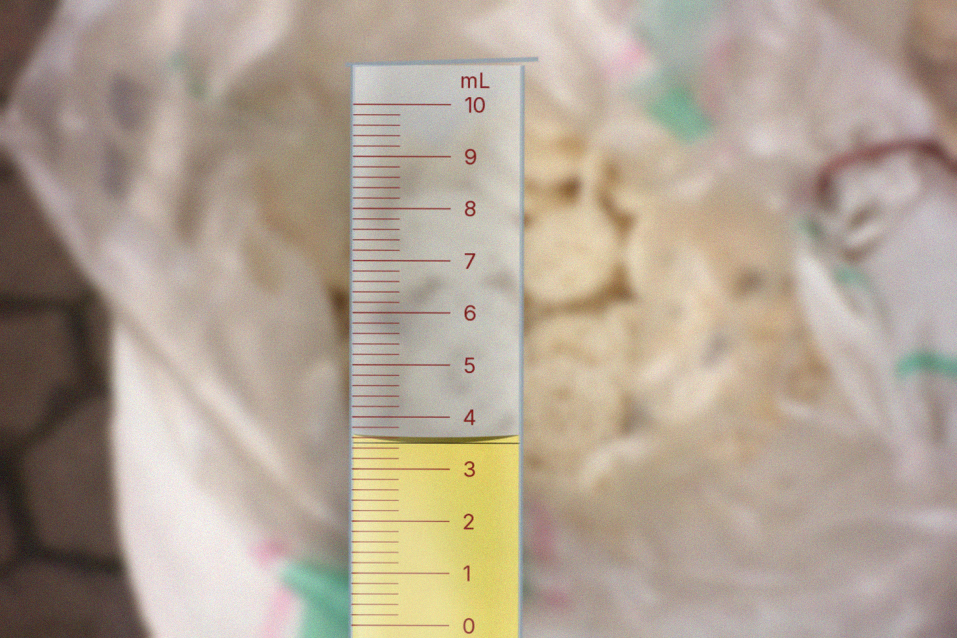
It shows {"value": 3.5, "unit": "mL"}
